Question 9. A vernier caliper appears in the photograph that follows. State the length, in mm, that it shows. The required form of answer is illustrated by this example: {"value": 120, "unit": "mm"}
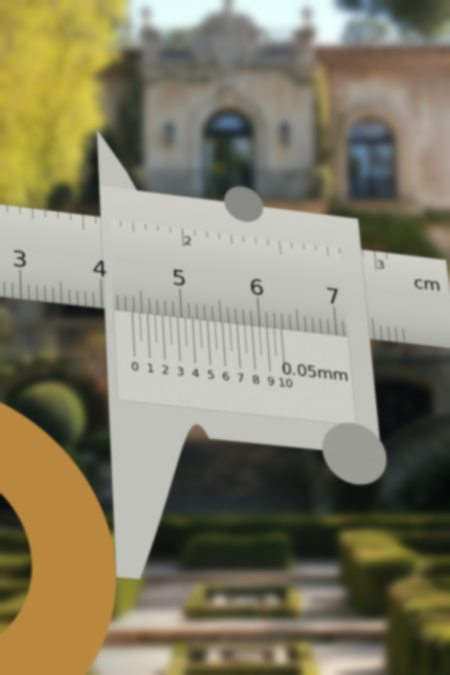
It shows {"value": 43.8, "unit": "mm"}
